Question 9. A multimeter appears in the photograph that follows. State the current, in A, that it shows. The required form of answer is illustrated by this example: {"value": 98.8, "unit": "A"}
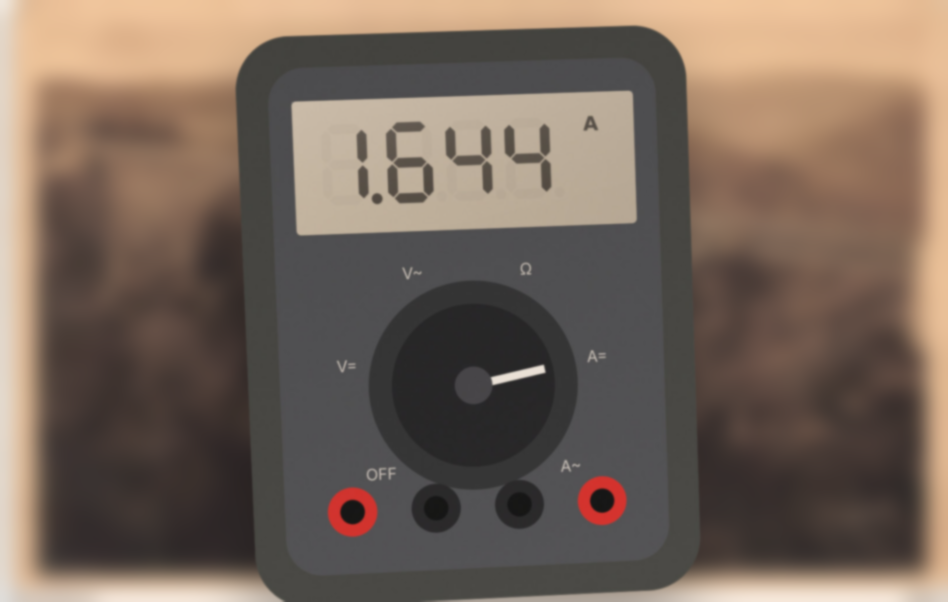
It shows {"value": 1.644, "unit": "A"}
